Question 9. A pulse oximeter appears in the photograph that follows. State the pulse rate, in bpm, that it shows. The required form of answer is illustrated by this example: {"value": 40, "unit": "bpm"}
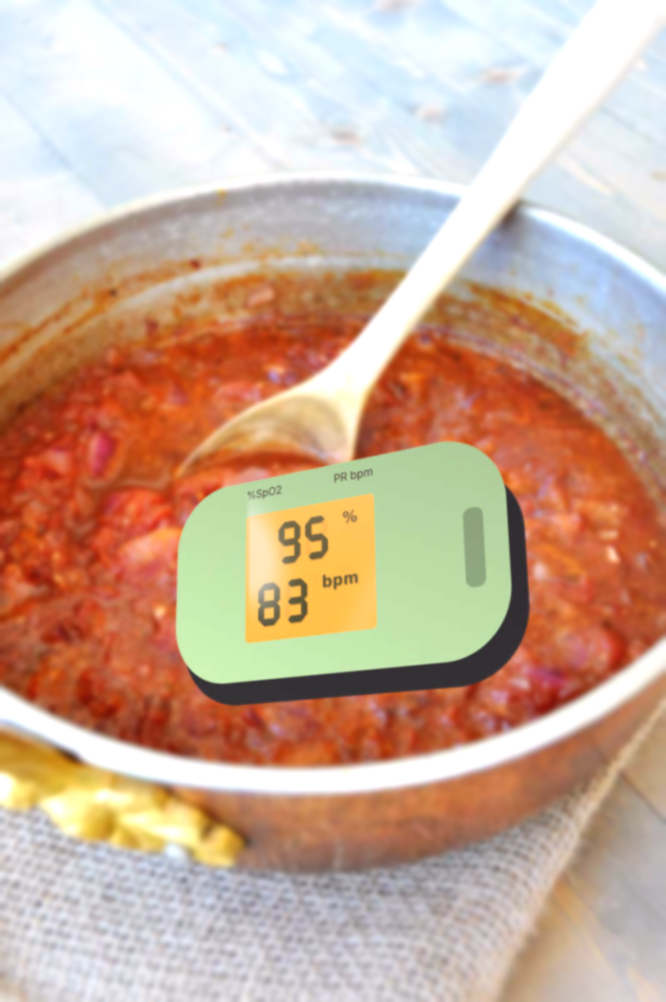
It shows {"value": 83, "unit": "bpm"}
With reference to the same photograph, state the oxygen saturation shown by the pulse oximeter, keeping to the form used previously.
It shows {"value": 95, "unit": "%"}
